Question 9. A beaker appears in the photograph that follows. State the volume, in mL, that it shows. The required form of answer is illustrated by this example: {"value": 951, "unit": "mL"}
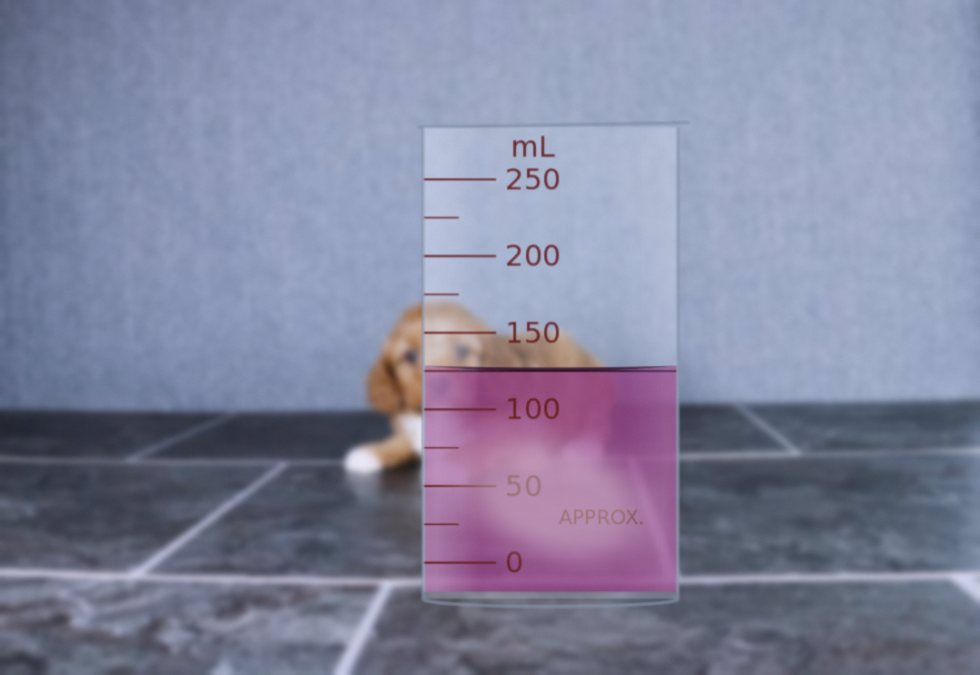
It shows {"value": 125, "unit": "mL"}
